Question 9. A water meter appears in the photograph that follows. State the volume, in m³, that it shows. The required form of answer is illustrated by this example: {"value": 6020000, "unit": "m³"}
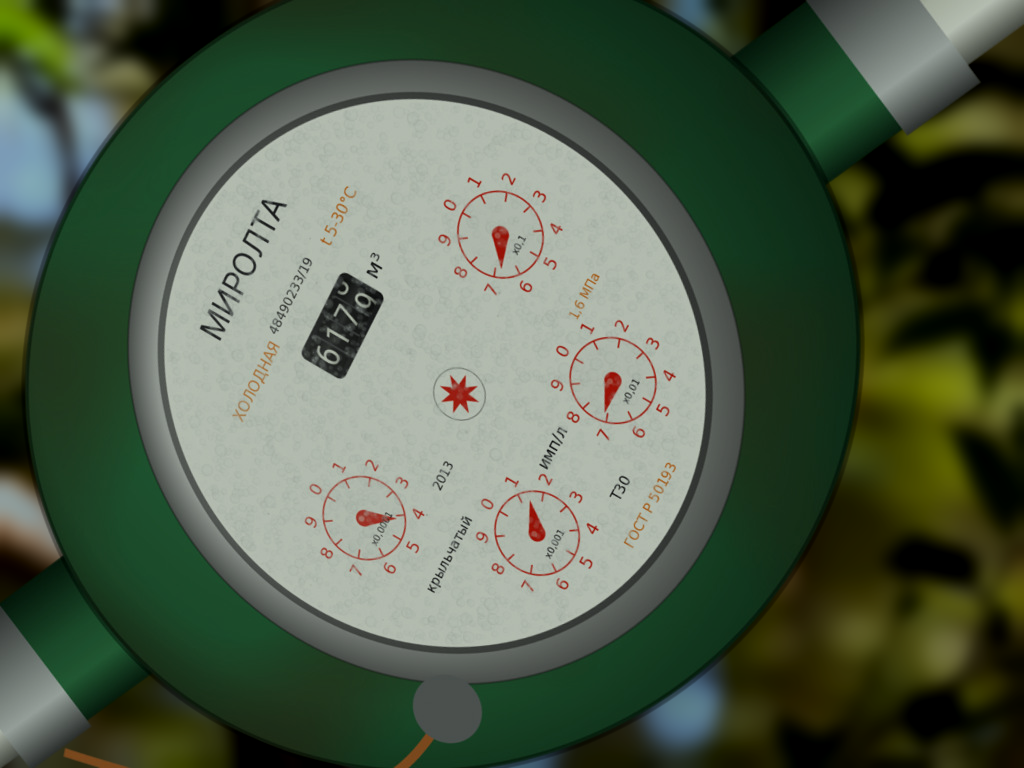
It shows {"value": 6178.6714, "unit": "m³"}
